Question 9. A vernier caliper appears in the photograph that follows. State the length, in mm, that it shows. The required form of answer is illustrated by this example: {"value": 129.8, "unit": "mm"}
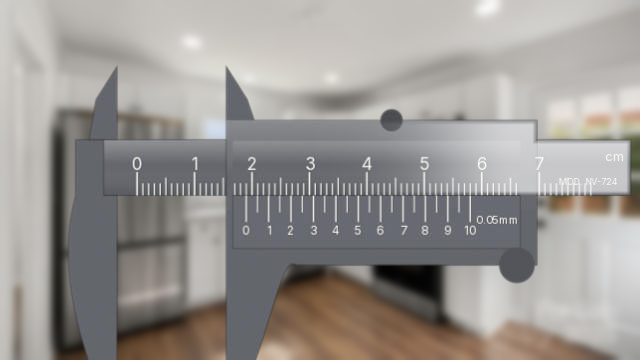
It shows {"value": 19.0, "unit": "mm"}
